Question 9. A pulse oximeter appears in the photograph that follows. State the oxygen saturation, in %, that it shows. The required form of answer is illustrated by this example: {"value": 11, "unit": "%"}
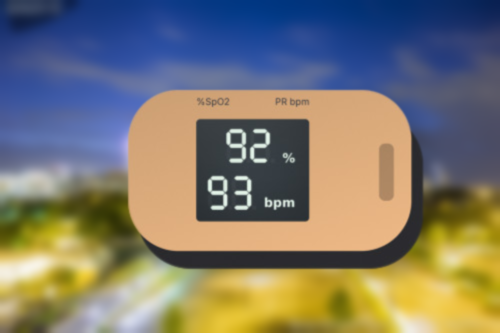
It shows {"value": 92, "unit": "%"}
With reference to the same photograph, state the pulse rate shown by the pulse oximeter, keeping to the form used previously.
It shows {"value": 93, "unit": "bpm"}
